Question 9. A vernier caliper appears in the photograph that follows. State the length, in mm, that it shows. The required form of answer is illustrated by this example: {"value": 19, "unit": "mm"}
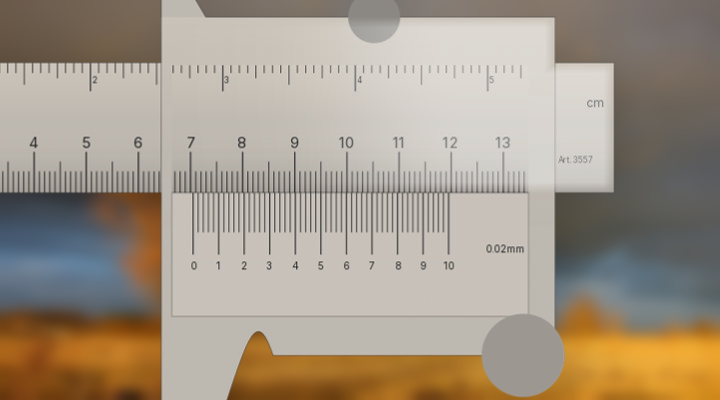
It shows {"value": 70.5, "unit": "mm"}
